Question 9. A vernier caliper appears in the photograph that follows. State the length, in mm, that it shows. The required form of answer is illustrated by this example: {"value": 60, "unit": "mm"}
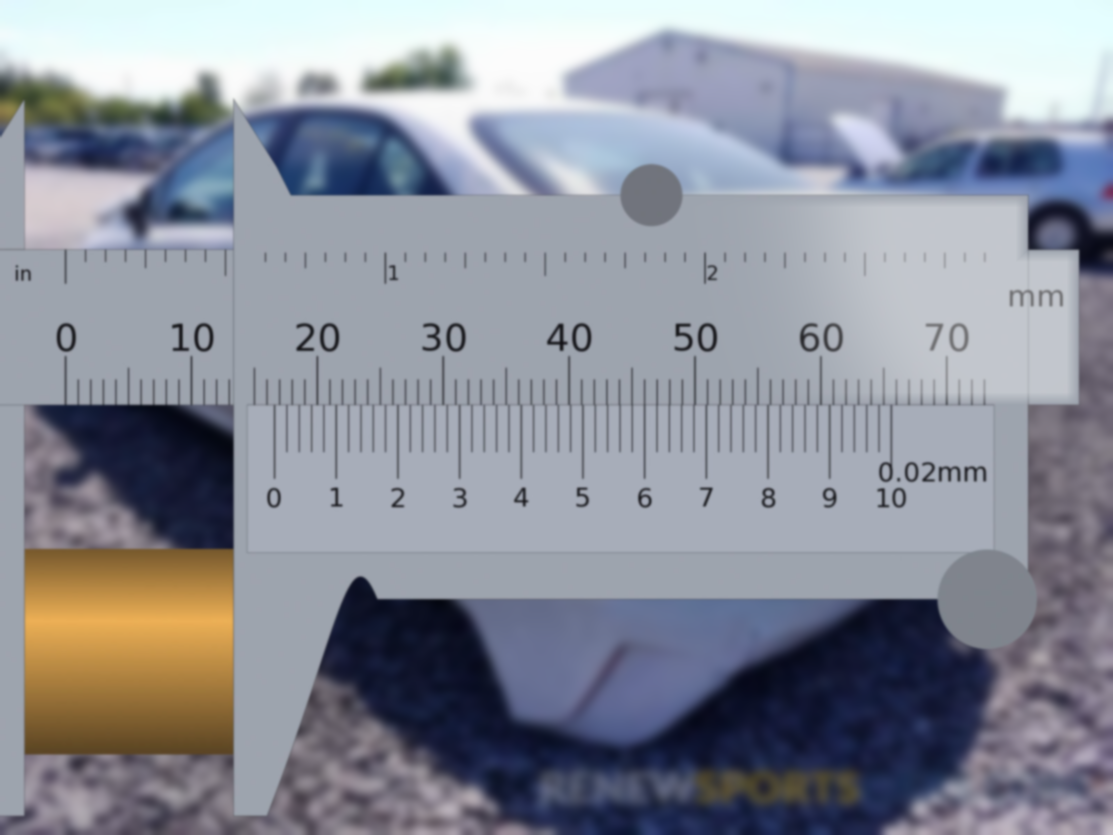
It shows {"value": 16.6, "unit": "mm"}
